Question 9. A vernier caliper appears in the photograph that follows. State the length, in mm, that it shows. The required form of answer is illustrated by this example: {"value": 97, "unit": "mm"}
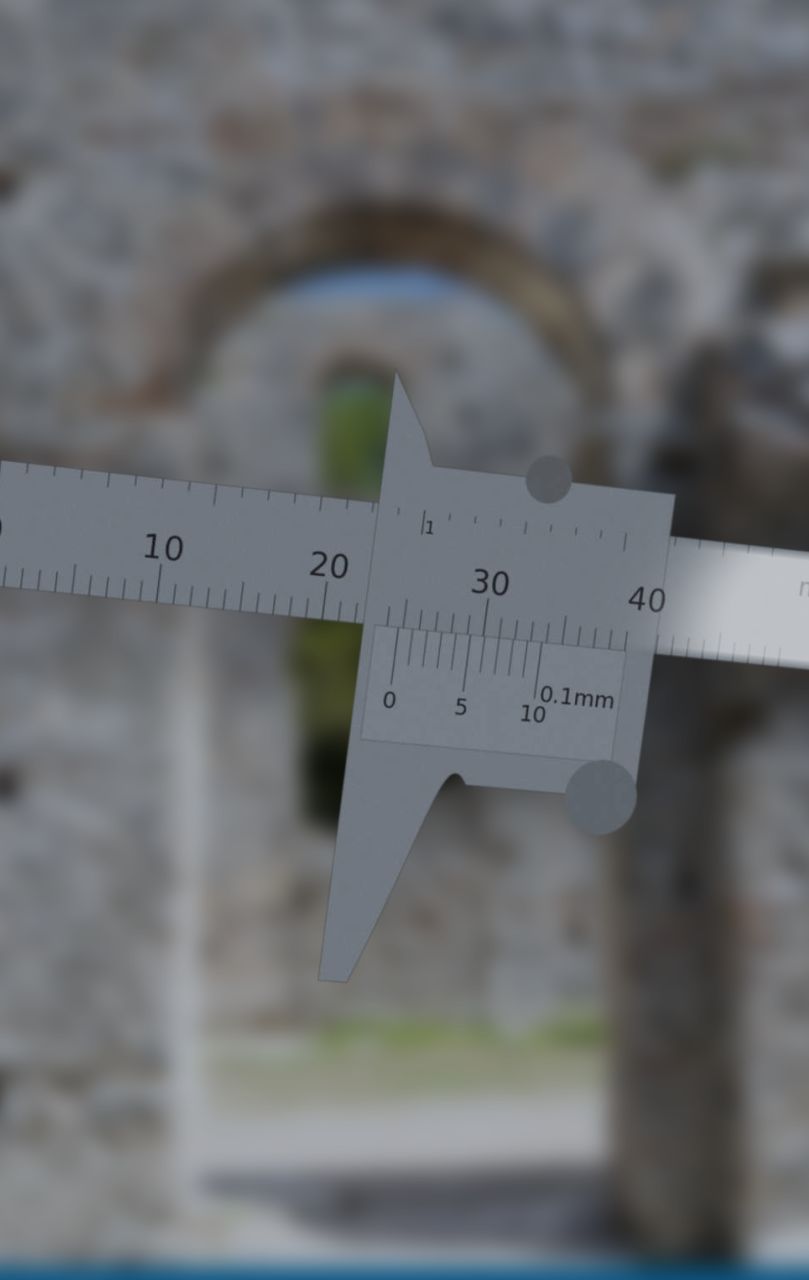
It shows {"value": 24.7, "unit": "mm"}
